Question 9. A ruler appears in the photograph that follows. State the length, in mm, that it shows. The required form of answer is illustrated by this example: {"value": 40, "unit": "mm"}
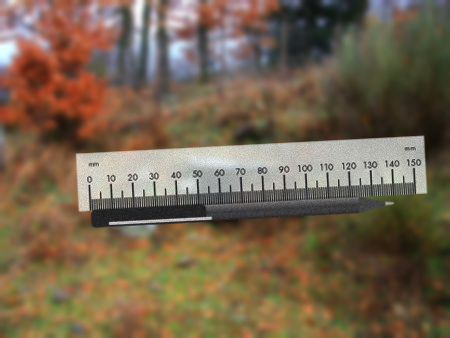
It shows {"value": 140, "unit": "mm"}
